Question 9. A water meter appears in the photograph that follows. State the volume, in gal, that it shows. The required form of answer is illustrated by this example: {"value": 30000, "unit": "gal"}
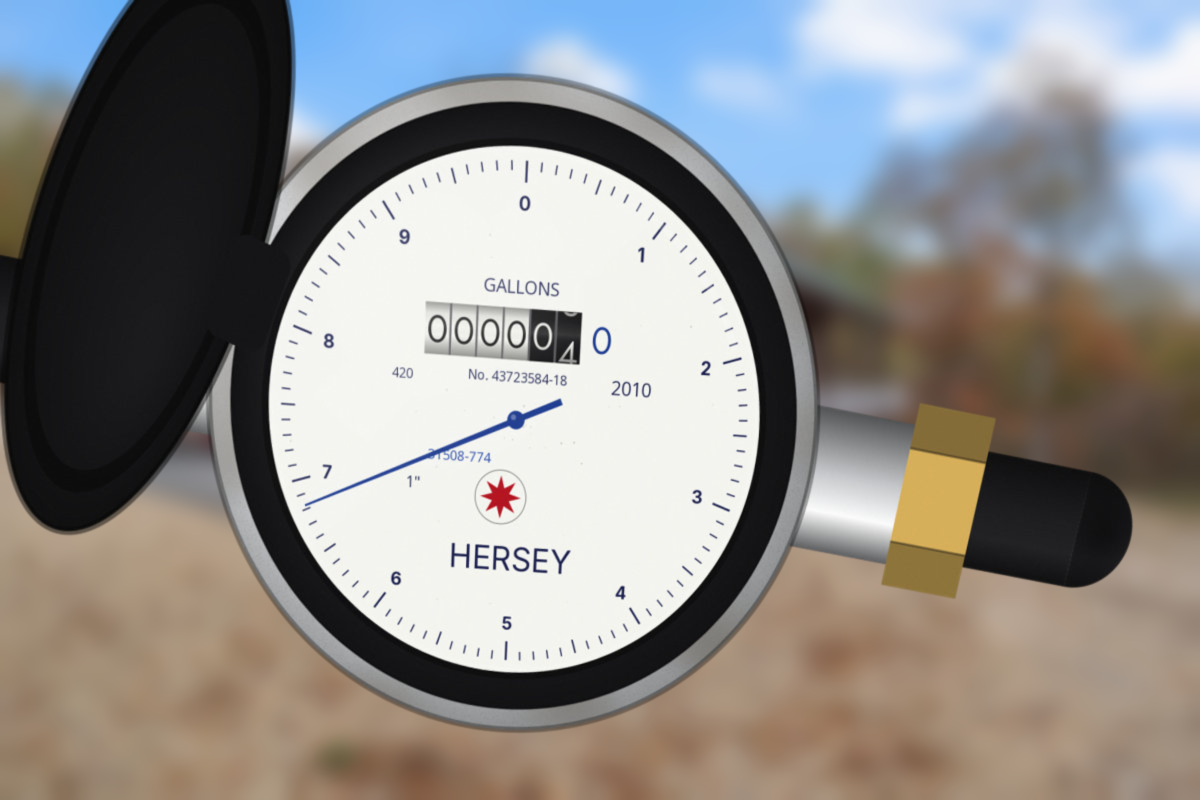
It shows {"value": 36.8, "unit": "gal"}
